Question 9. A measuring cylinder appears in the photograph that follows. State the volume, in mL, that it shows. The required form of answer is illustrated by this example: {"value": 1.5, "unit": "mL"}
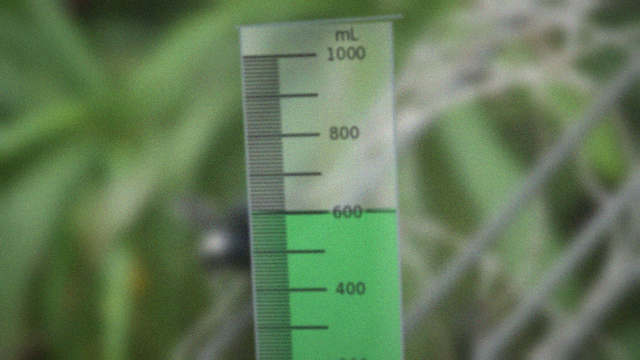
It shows {"value": 600, "unit": "mL"}
